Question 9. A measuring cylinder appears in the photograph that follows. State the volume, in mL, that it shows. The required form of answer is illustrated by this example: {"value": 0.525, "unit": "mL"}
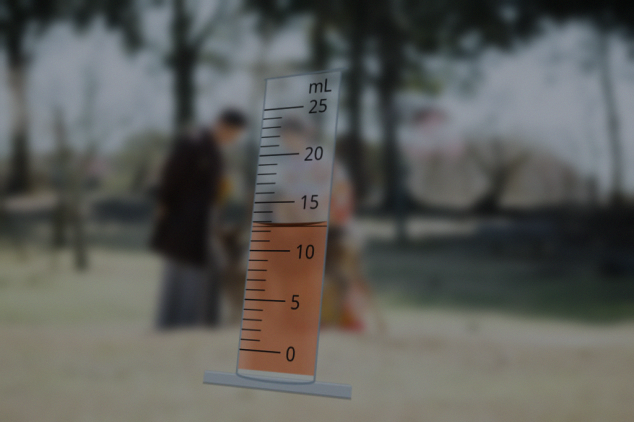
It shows {"value": 12.5, "unit": "mL"}
